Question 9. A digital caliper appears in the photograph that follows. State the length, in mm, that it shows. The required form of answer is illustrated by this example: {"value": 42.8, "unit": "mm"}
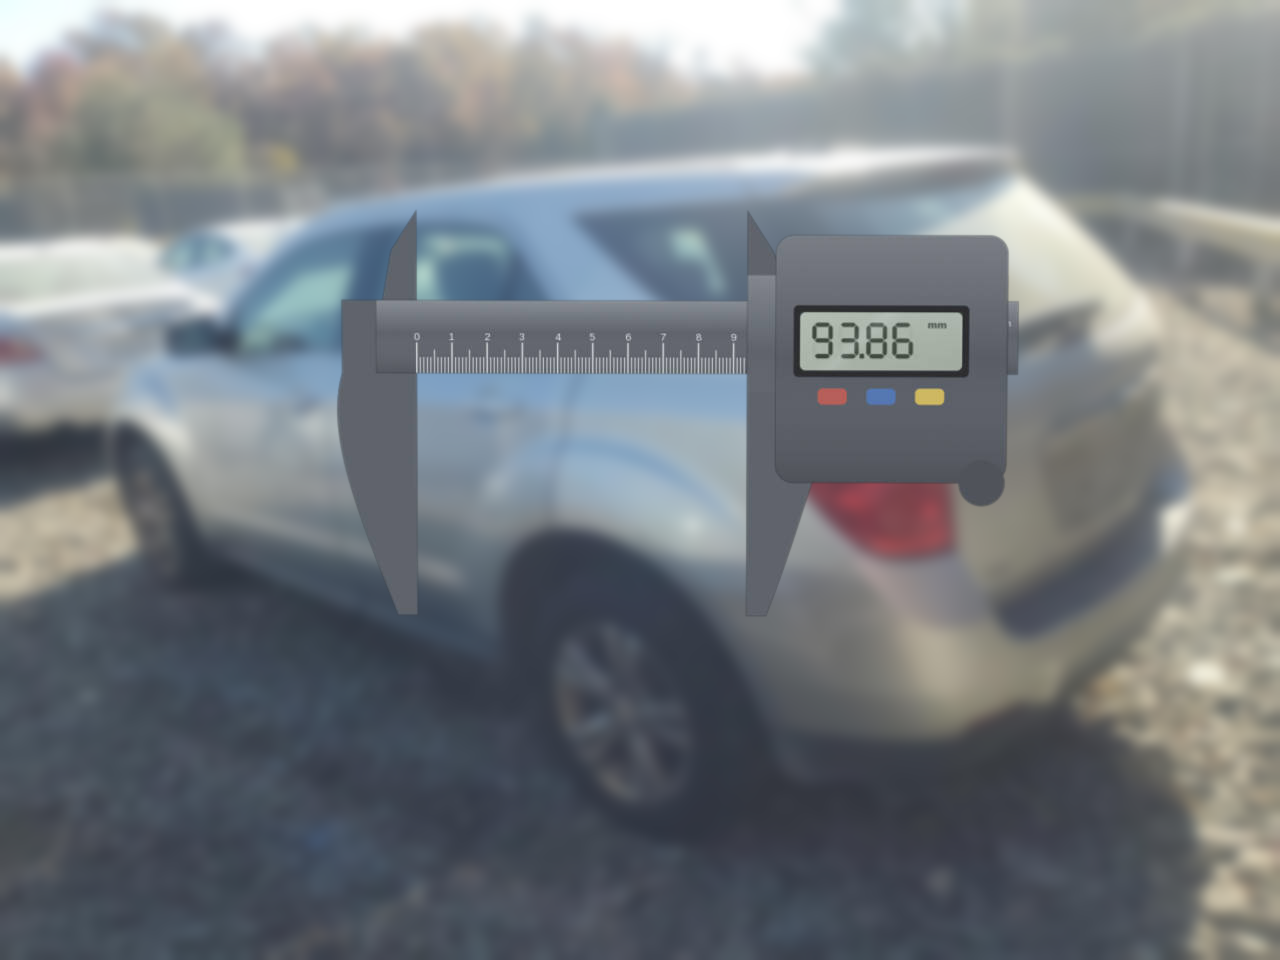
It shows {"value": 93.86, "unit": "mm"}
